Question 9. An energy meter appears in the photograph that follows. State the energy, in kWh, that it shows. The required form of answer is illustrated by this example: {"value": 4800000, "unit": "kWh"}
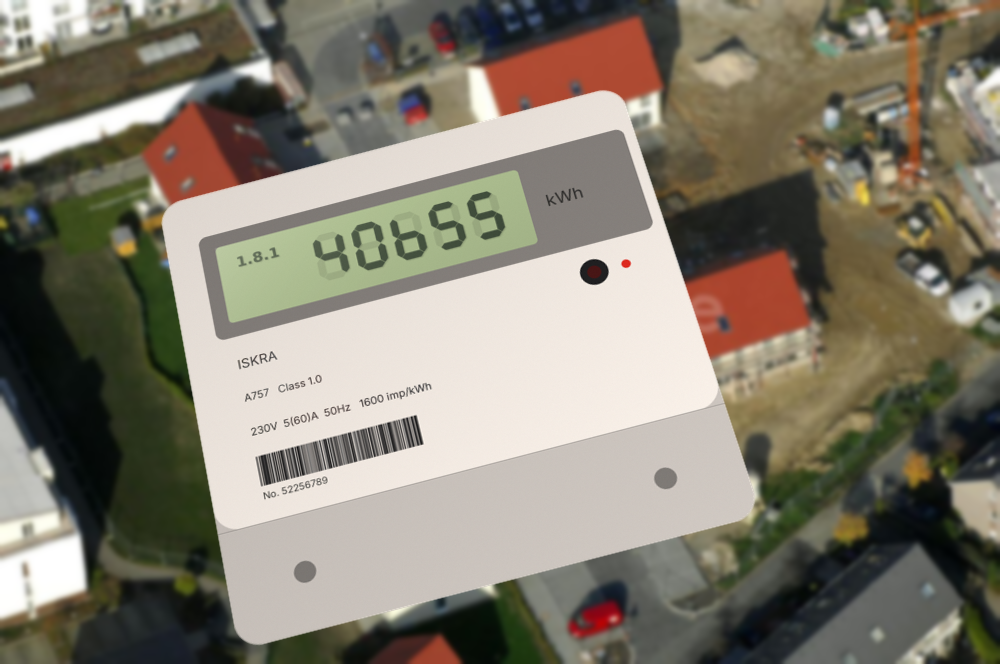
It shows {"value": 40655, "unit": "kWh"}
